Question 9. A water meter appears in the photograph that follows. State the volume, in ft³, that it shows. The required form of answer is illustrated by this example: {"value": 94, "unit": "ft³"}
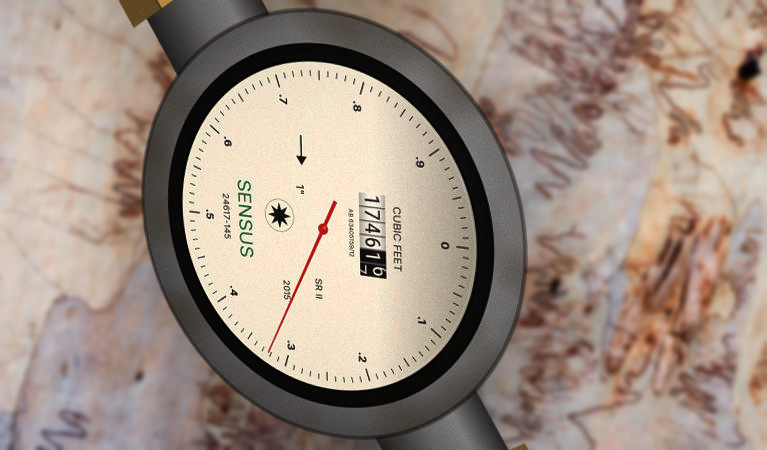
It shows {"value": 174616.32, "unit": "ft³"}
